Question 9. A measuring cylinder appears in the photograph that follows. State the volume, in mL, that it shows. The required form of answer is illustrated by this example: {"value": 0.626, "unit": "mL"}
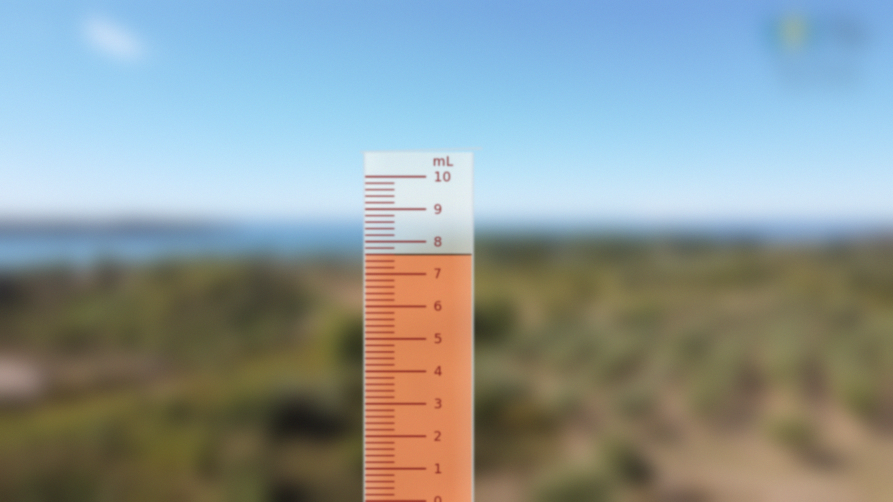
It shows {"value": 7.6, "unit": "mL"}
